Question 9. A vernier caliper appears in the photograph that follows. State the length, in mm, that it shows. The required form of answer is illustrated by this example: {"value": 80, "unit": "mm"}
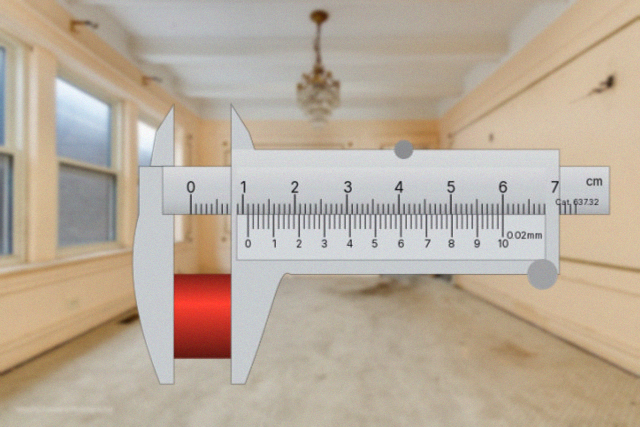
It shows {"value": 11.0, "unit": "mm"}
